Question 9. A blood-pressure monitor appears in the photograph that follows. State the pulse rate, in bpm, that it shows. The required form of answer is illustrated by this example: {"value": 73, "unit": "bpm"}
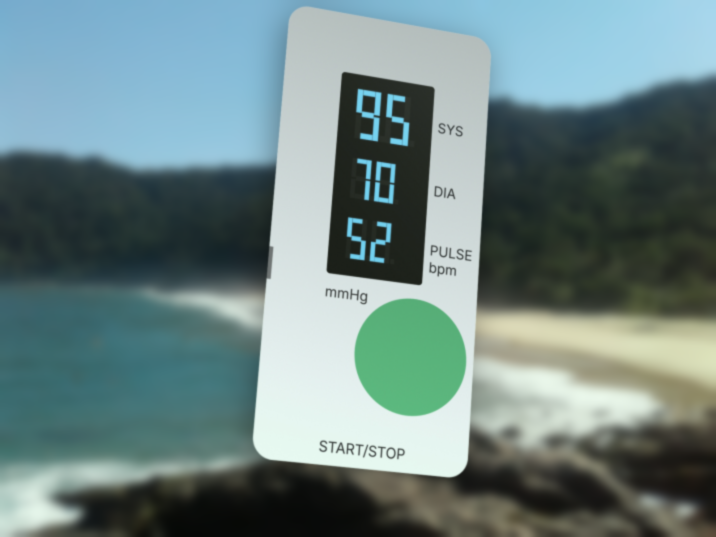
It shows {"value": 52, "unit": "bpm"}
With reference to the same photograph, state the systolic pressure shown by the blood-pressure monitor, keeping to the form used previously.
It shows {"value": 95, "unit": "mmHg"}
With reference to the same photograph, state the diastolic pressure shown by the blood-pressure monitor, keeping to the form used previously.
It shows {"value": 70, "unit": "mmHg"}
